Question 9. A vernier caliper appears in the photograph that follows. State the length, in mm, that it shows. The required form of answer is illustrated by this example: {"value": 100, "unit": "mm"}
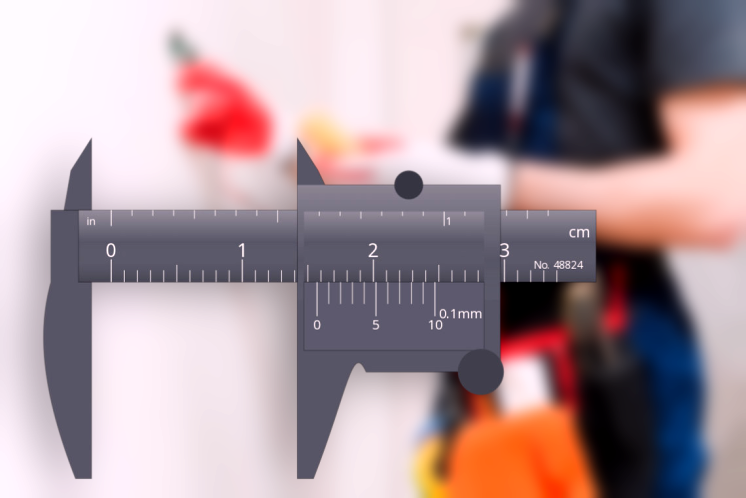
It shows {"value": 15.7, "unit": "mm"}
